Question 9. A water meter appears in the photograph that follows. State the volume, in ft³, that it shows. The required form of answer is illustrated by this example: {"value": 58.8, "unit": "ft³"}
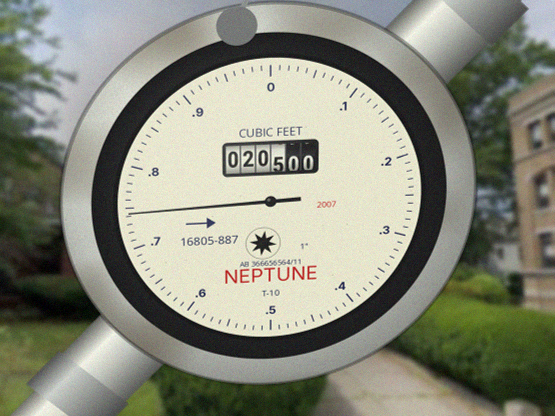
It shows {"value": 20499.74, "unit": "ft³"}
